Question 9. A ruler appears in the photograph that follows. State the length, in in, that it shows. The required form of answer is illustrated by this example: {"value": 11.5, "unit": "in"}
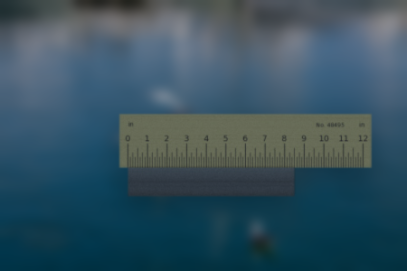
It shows {"value": 8.5, "unit": "in"}
